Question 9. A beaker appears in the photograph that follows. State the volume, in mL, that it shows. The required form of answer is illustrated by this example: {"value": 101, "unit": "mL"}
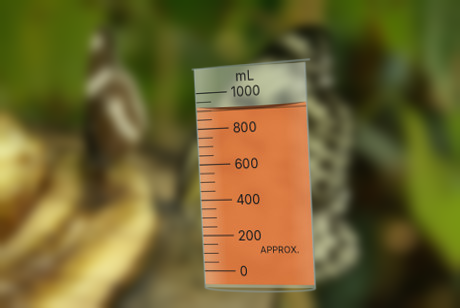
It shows {"value": 900, "unit": "mL"}
